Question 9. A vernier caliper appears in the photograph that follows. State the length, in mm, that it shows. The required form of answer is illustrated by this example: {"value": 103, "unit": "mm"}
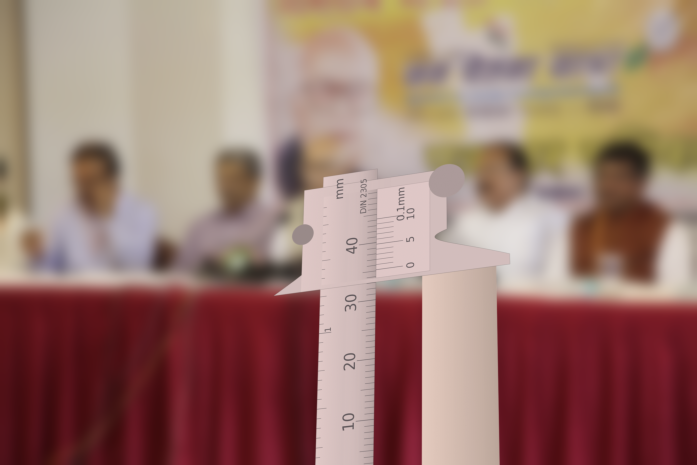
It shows {"value": 35.2, "unit": "mm"}
